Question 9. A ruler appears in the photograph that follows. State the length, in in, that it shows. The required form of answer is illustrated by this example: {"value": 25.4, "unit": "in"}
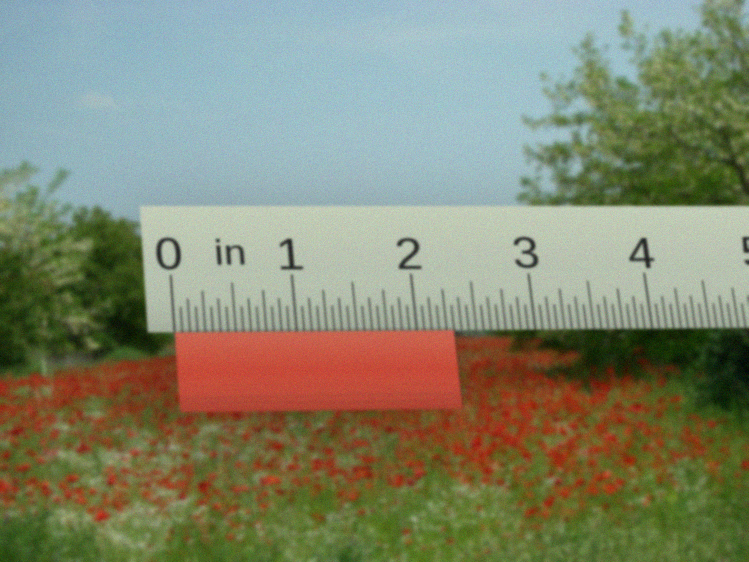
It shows {"value": 2.3125, "unit": "in"}
